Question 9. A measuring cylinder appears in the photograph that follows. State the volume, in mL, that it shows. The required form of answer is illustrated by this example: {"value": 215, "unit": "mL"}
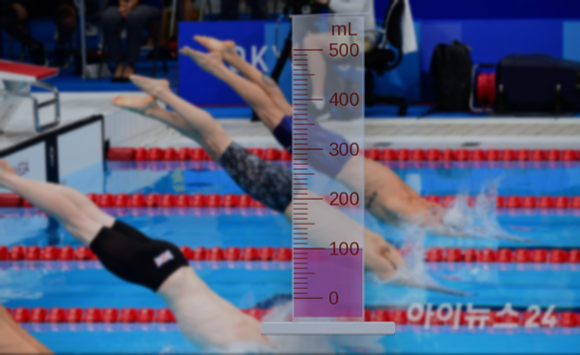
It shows {"value": 100, "unit": "mL"}
